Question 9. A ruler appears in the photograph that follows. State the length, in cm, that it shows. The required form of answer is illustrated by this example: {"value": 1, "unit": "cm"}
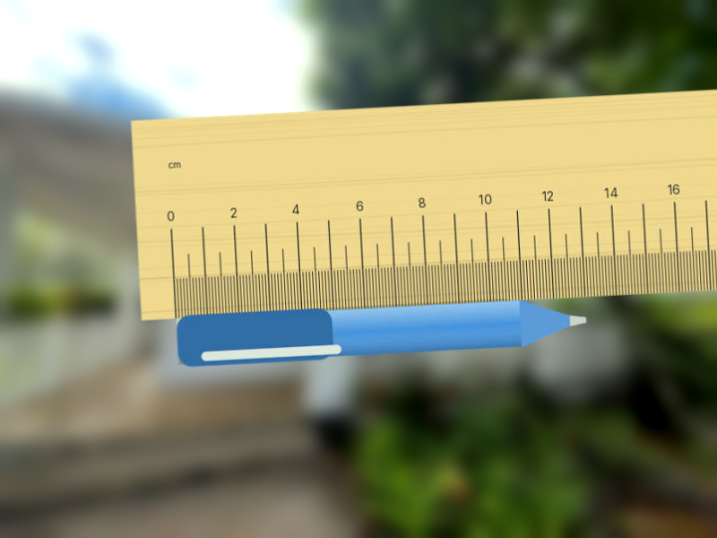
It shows {"value": 13, "unit": "cm"}
